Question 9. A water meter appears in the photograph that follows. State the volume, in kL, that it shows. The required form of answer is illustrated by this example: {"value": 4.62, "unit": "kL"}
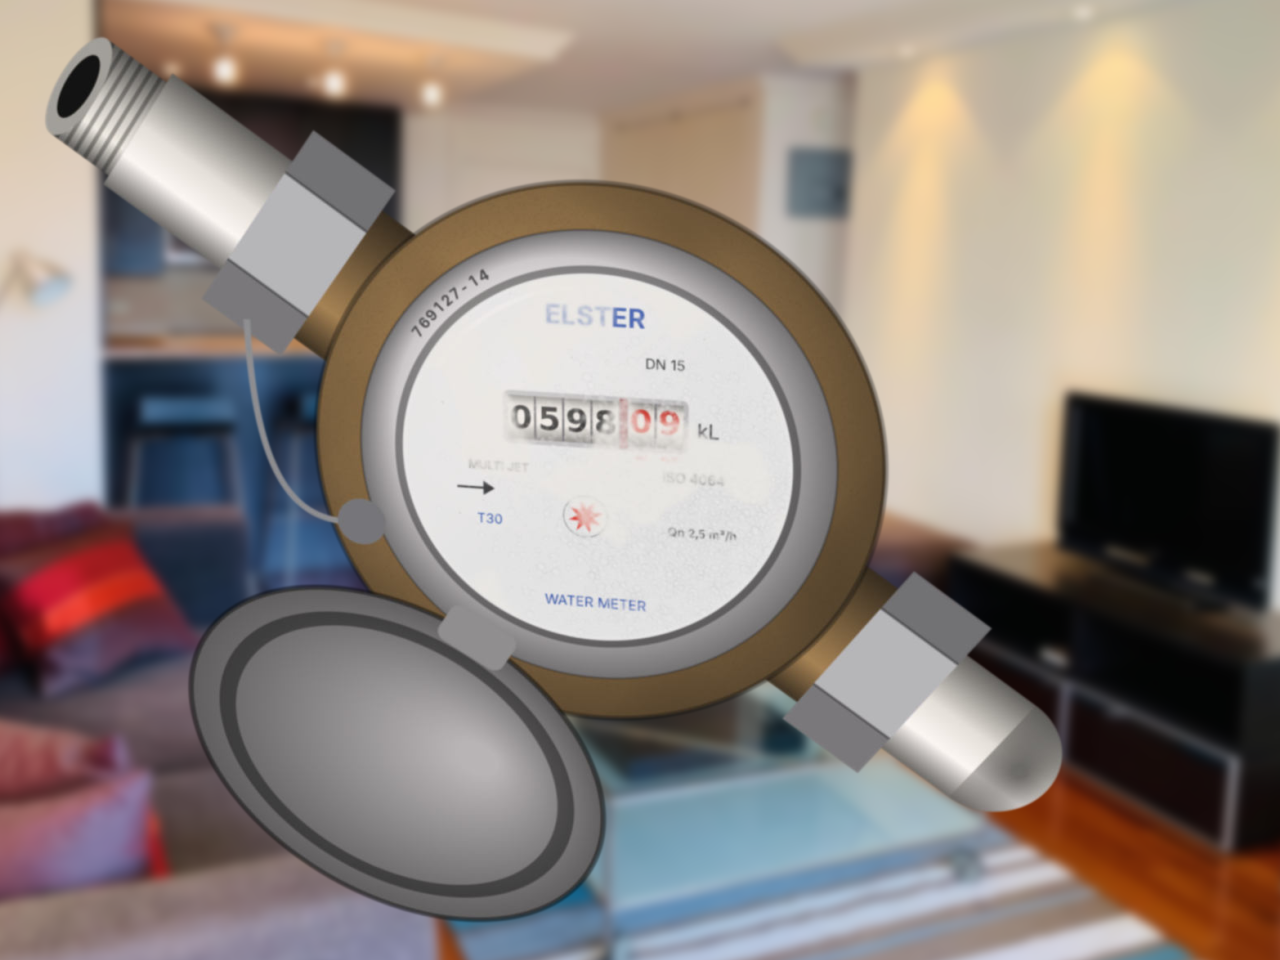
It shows {"value": 598.09, "unit": "kL"}
